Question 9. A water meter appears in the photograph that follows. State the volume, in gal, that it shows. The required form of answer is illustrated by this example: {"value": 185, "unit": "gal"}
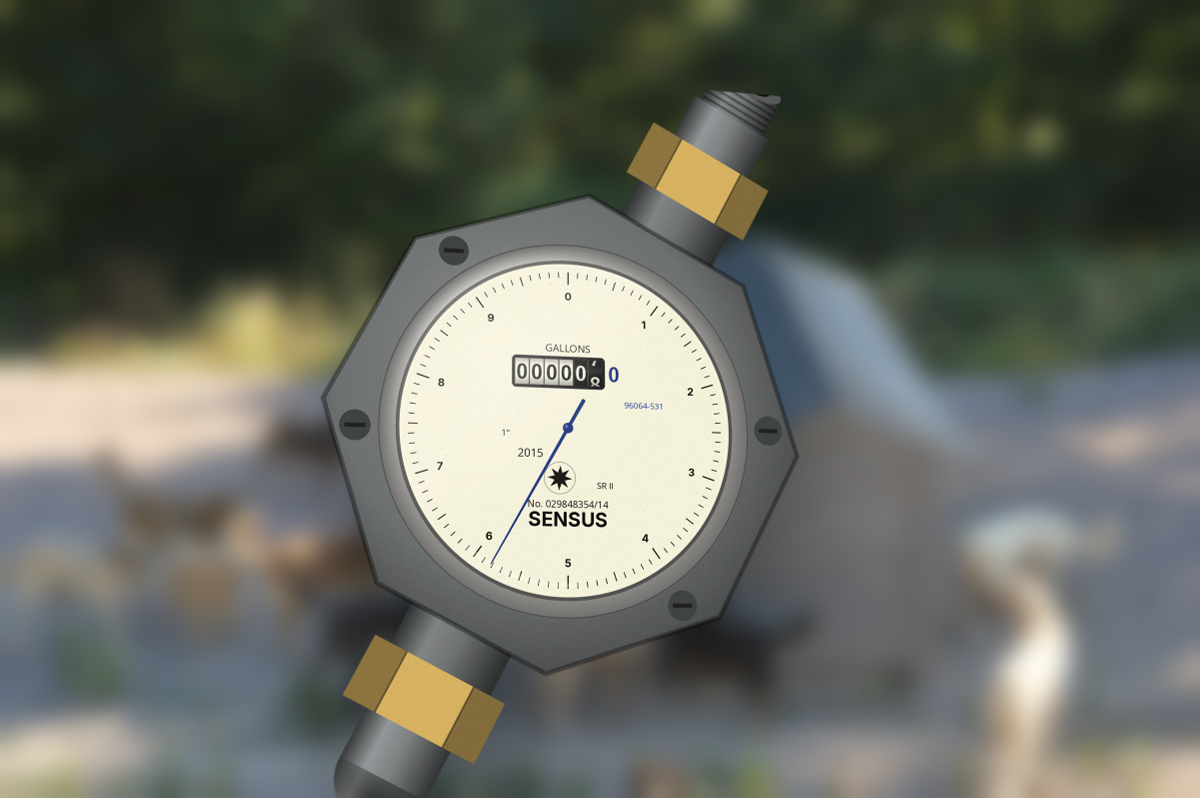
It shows {"value": 75.8, "unit": "gal"}
